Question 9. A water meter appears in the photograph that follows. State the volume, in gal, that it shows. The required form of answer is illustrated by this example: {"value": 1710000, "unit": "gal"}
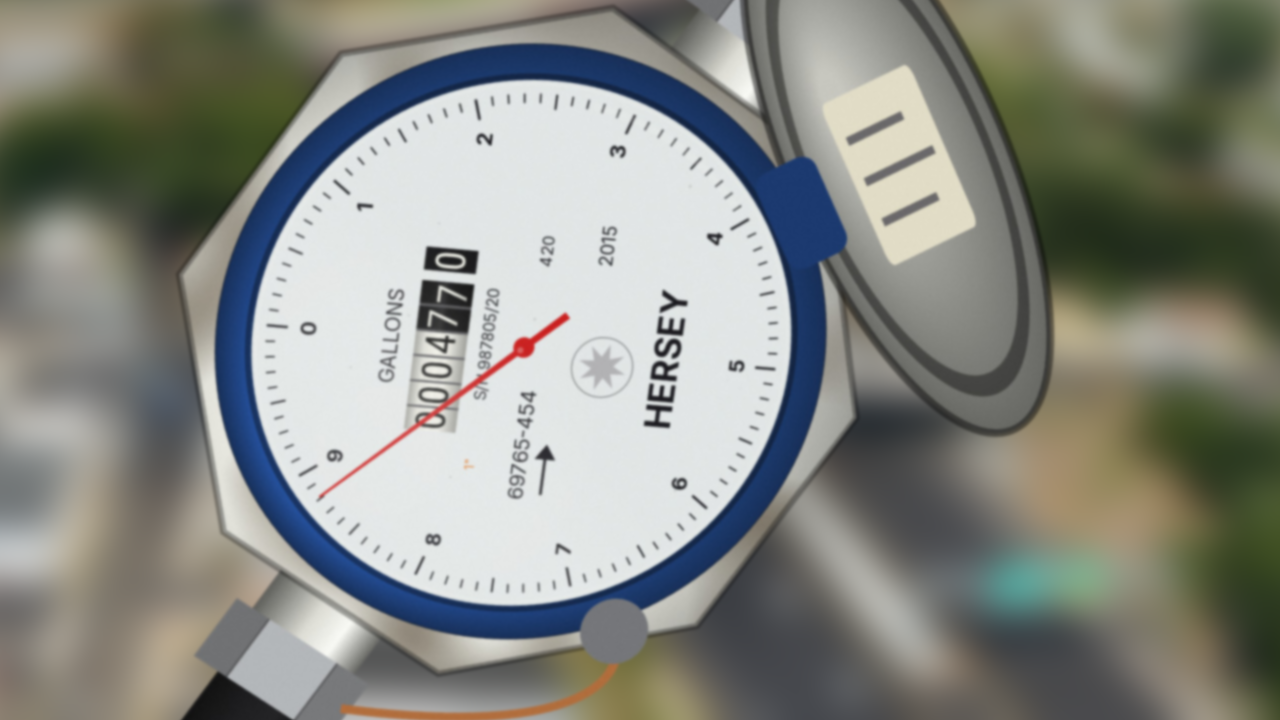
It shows {"value": 4768.8, "unit": "gal"}
